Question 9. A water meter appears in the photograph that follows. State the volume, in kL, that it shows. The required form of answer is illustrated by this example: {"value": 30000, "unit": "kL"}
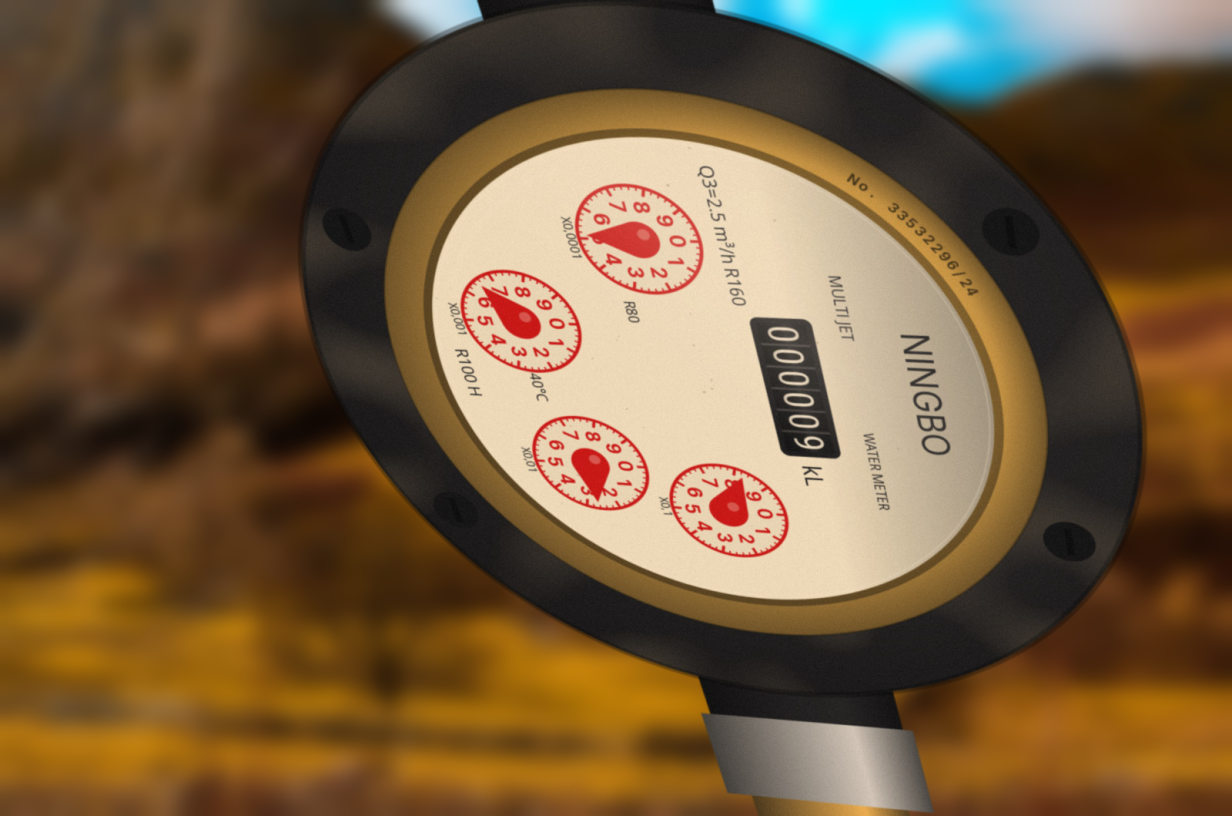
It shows {"value": 9.8265, "unit": "kL"}
